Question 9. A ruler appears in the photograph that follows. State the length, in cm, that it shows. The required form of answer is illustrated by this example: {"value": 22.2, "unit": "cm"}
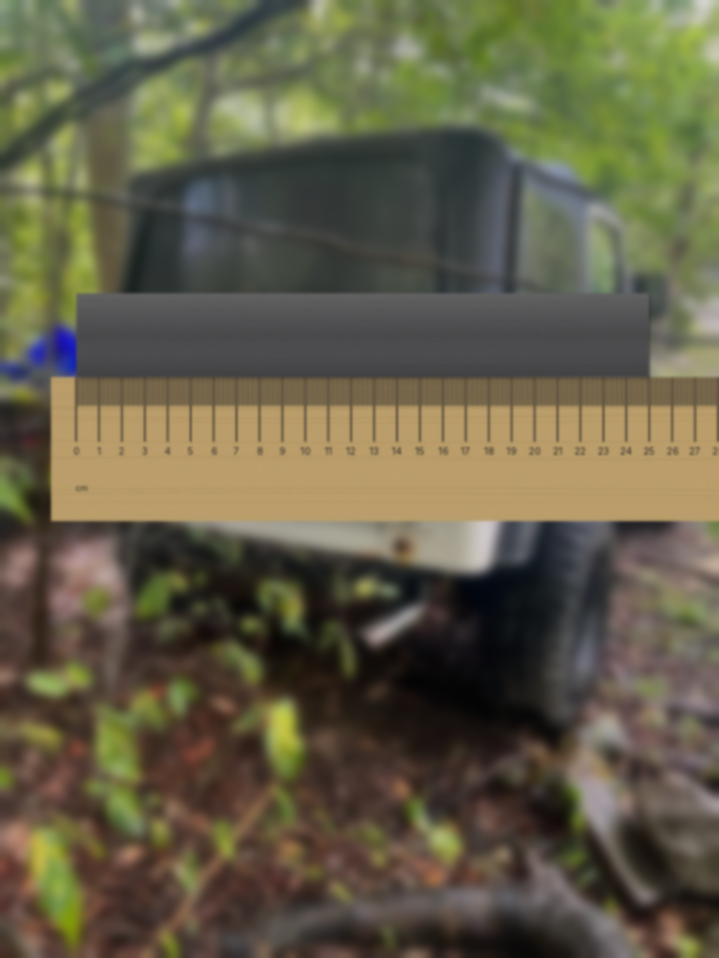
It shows {"value": 25, "unit": "cm"}
